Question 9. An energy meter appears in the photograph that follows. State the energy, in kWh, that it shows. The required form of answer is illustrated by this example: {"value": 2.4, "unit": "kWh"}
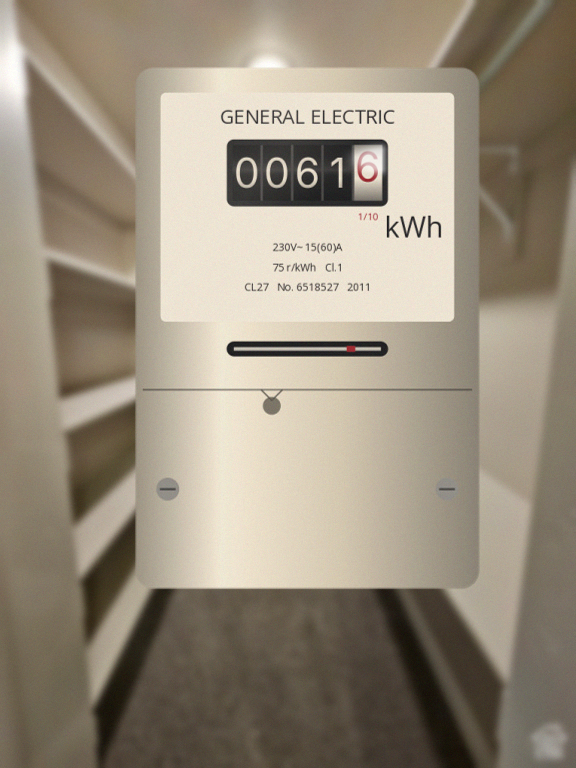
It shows {"value": 61.6, "unit": "kWh"}
